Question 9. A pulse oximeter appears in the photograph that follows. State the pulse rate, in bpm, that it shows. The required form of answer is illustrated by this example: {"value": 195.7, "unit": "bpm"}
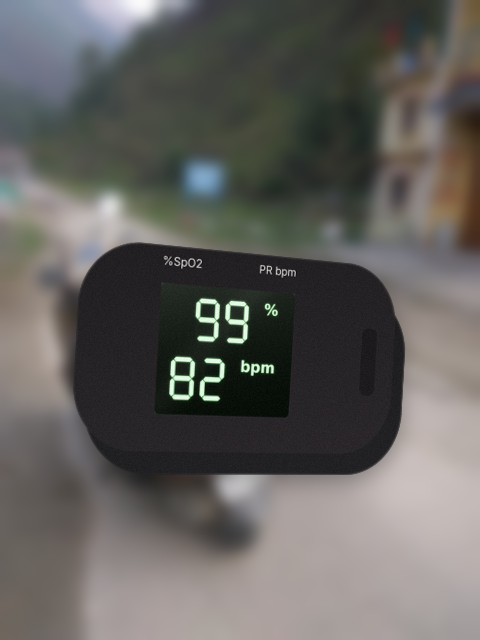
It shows {"value": 82, "unit": "bpm"}
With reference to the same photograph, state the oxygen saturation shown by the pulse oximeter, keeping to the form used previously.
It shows {"value": 99, "unit": "%"}
